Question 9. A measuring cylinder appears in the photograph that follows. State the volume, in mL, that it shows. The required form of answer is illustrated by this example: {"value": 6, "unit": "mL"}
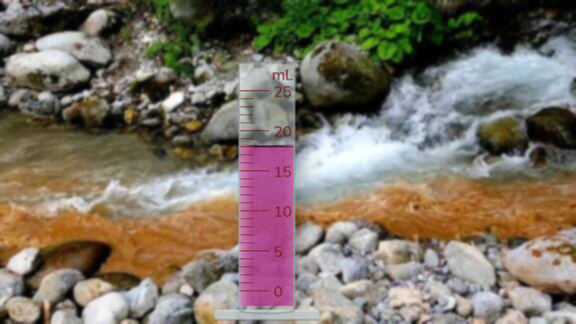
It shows {"value": 18, "unit": "mL"}
